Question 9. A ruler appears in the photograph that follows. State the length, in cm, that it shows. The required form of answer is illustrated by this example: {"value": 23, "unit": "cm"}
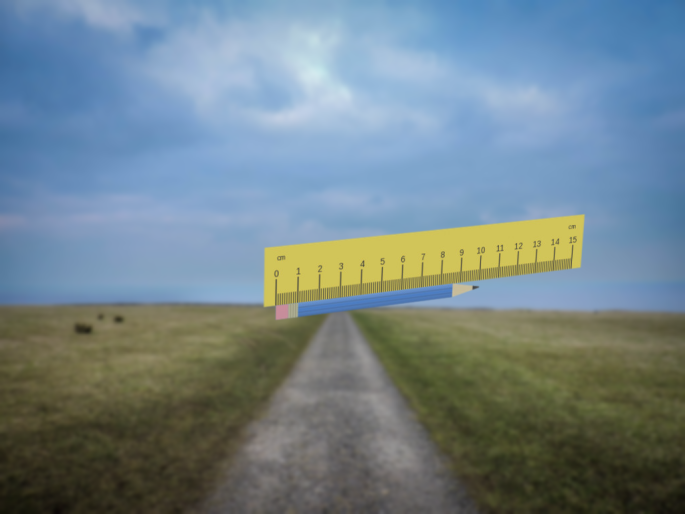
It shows {"value": 10, "unit": "cm"}
